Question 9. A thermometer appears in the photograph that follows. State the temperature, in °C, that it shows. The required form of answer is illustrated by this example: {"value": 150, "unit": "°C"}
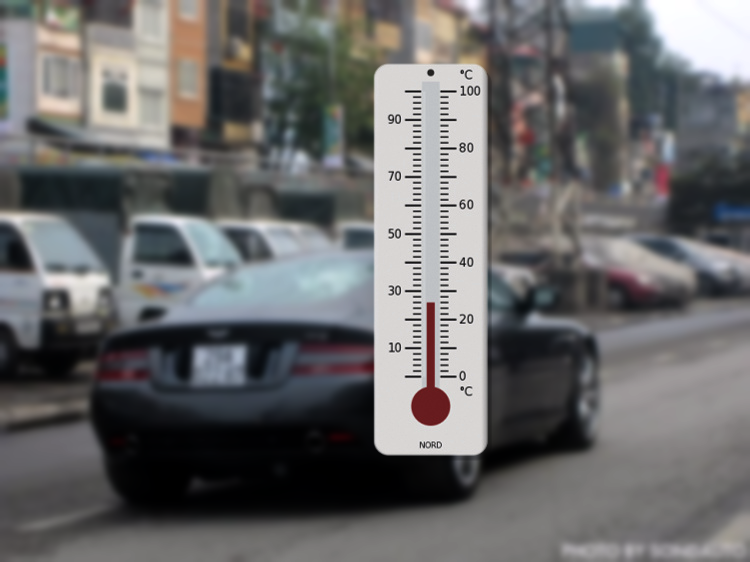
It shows {"value": 26, "unit": "°C"}
